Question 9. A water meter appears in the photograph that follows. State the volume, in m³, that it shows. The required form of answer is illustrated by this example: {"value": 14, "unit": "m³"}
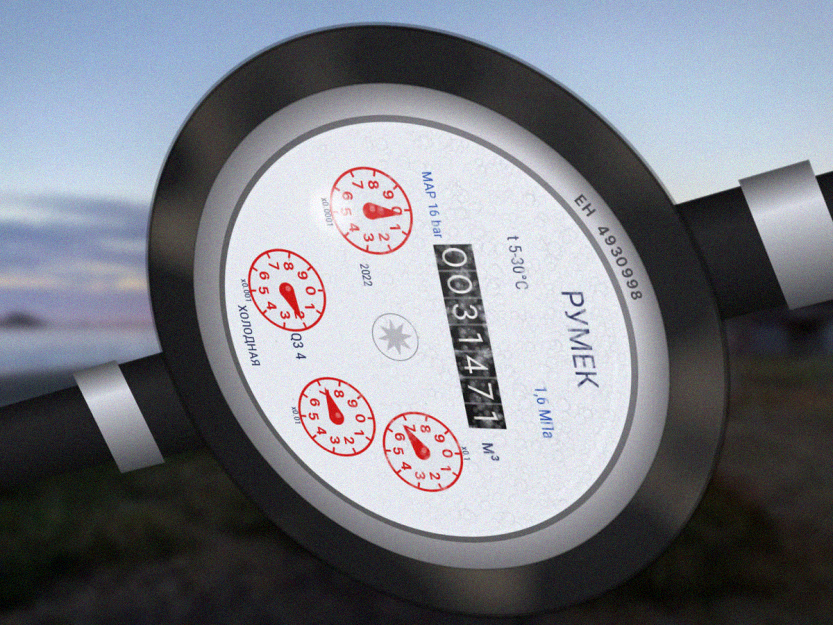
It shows {"value": 31471.6720, "unit": "m³"}
